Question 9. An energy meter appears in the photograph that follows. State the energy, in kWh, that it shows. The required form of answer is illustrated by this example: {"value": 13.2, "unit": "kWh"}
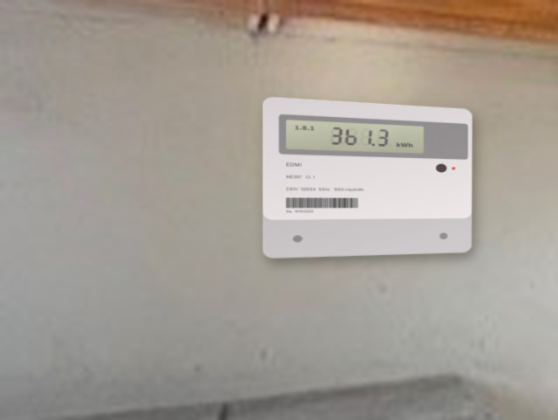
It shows {"value": 361.3, "unit": "kWh"}
